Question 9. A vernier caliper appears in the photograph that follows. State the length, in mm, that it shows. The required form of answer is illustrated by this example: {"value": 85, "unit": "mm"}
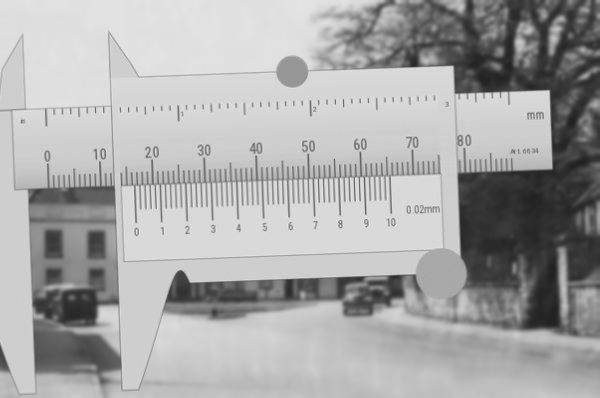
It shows {"value": 16.5, "unit": "mm"}
